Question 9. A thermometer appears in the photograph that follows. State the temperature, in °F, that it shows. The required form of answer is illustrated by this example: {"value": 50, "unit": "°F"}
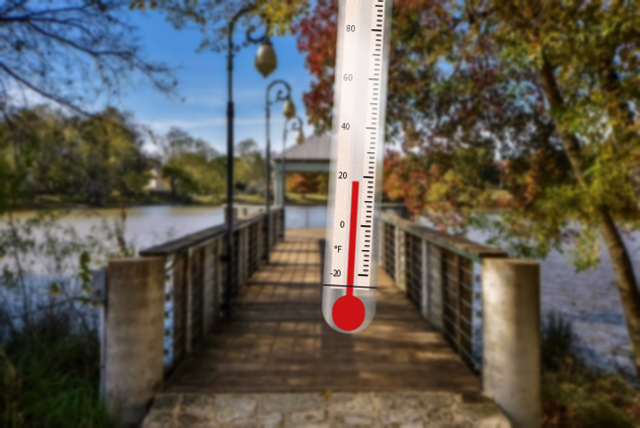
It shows {"value": 18, "unit": "°F"}
